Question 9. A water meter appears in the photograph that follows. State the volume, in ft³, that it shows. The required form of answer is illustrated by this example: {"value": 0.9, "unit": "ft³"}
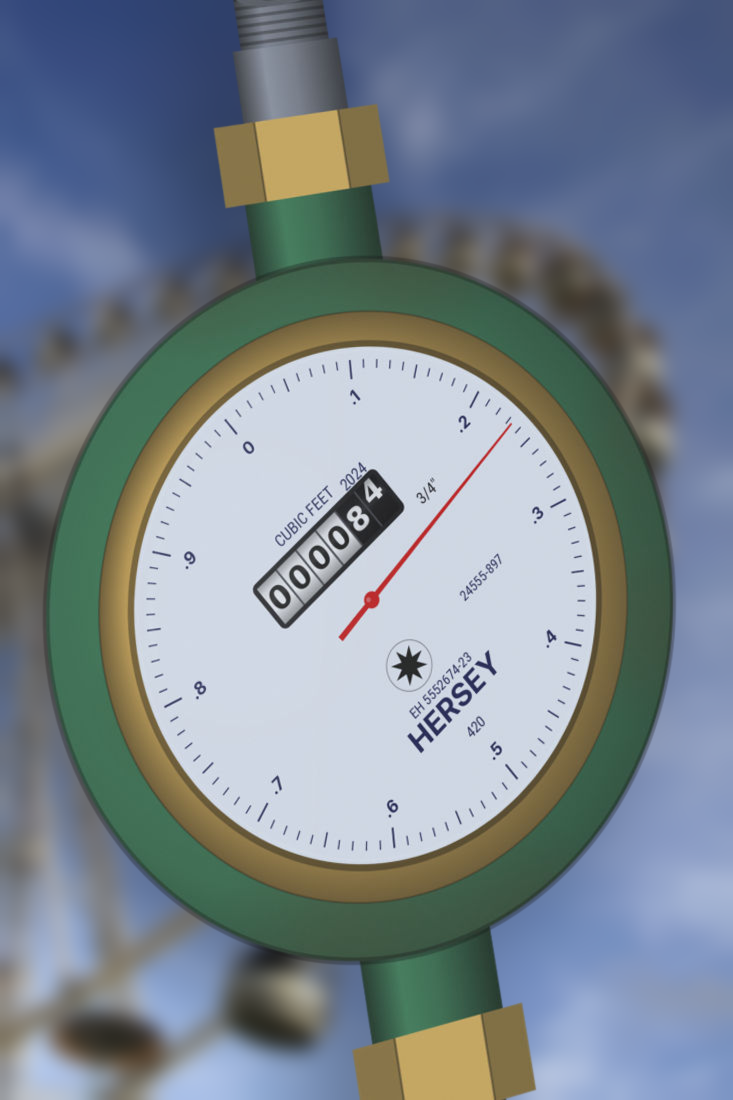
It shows {"value": 84.23, "unit": "ft³"}
